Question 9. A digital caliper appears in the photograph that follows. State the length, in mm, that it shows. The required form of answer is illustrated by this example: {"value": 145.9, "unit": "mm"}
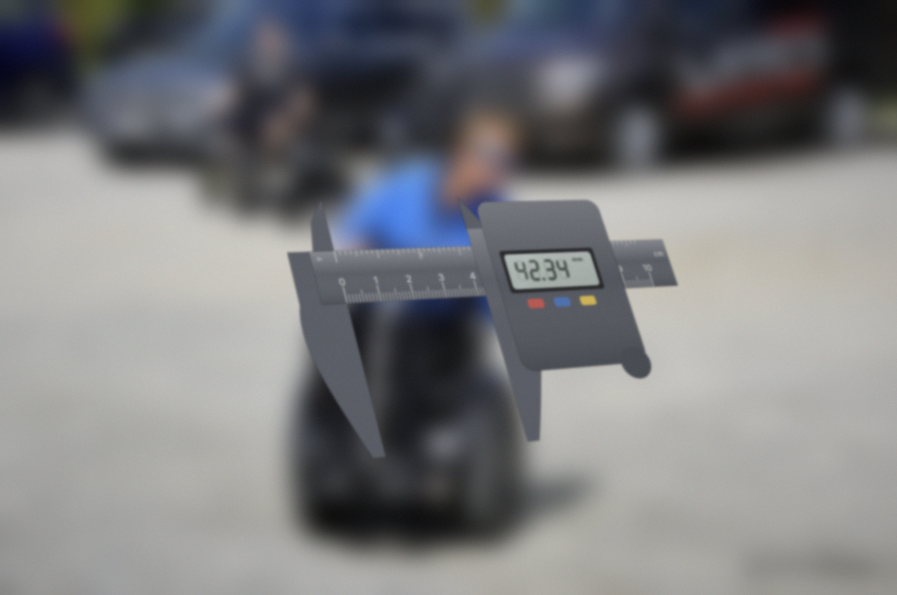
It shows {"value": 42.34, "unit": "mm"}
